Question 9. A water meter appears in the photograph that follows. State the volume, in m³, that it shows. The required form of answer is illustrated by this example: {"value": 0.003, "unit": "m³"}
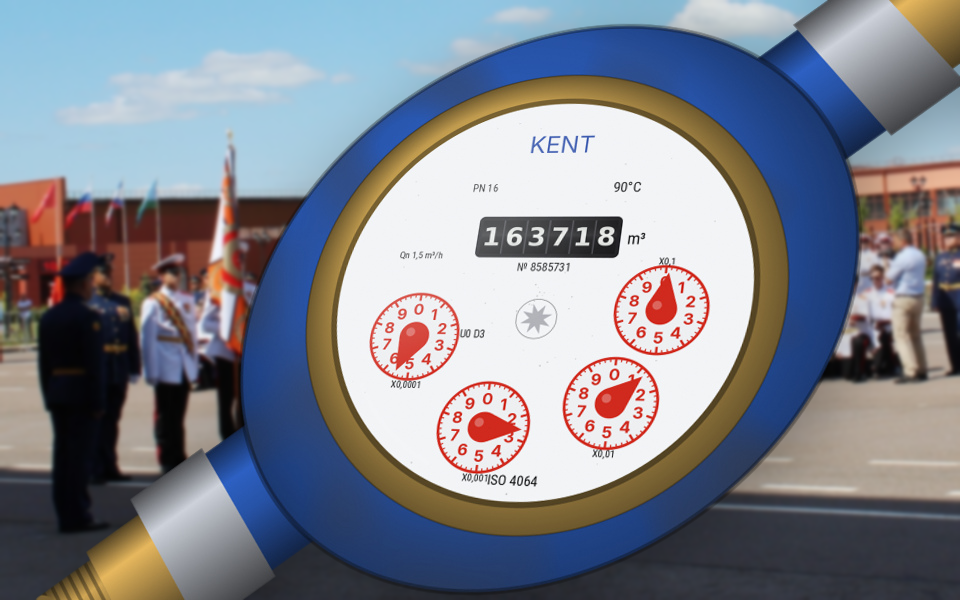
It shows {"value": 163718.0125, "unit": "m³"}
